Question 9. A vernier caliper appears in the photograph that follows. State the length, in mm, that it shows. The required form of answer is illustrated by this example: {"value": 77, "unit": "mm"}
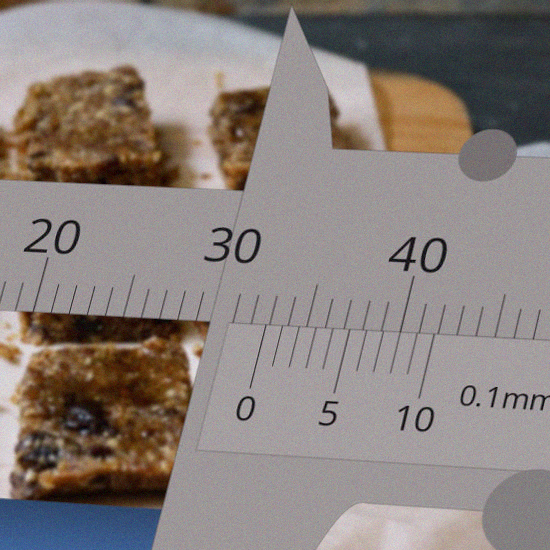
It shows {"value": 32.8, "unit": "mm"}
